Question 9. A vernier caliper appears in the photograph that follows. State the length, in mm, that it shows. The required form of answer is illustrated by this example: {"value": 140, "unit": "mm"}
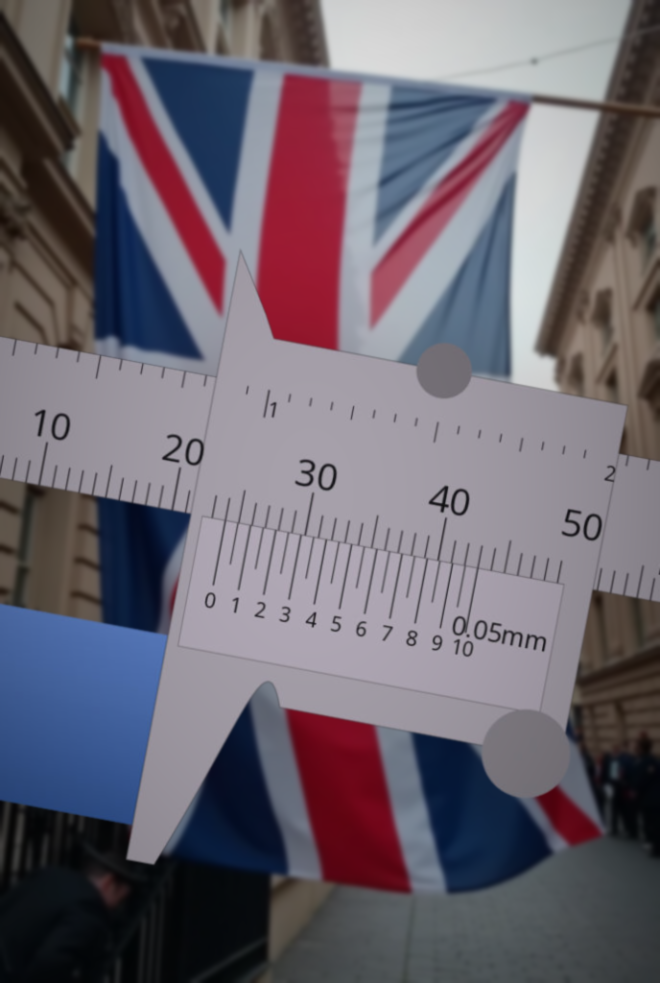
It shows {"value": 24.0, "unit": "mm"}
